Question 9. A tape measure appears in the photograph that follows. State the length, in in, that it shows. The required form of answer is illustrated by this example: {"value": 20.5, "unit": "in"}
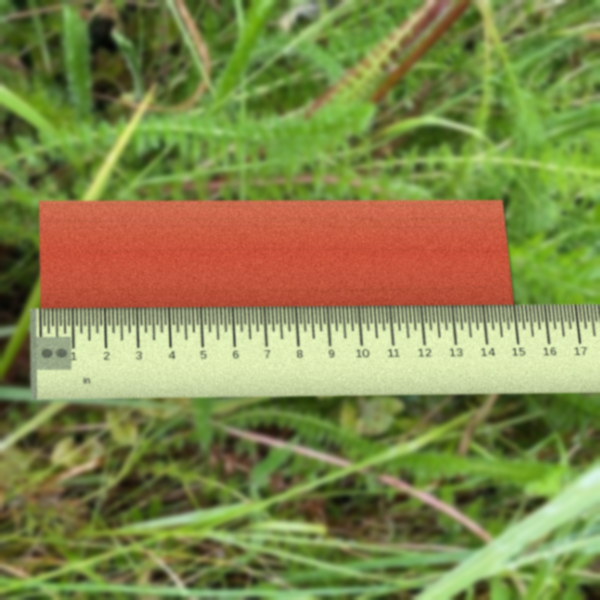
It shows {"value": 15, "unit": "in"}
